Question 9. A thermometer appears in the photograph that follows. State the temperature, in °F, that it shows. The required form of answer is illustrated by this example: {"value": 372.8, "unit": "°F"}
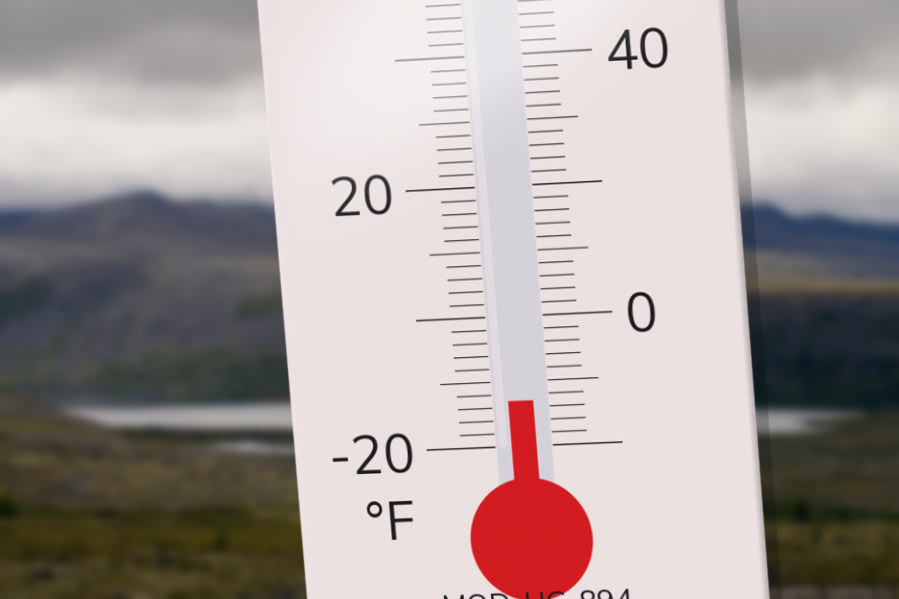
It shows {"value": -13, "unit": "°F"}
